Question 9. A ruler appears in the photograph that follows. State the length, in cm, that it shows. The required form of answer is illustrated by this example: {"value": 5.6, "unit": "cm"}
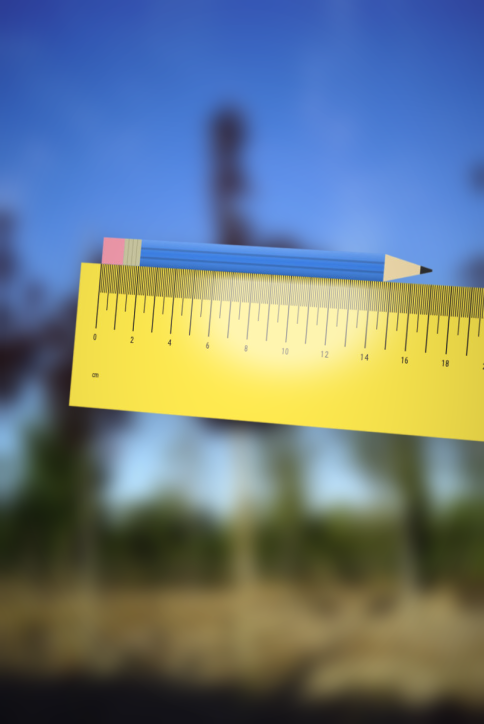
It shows {"value": 17, "unit": "cm"}
